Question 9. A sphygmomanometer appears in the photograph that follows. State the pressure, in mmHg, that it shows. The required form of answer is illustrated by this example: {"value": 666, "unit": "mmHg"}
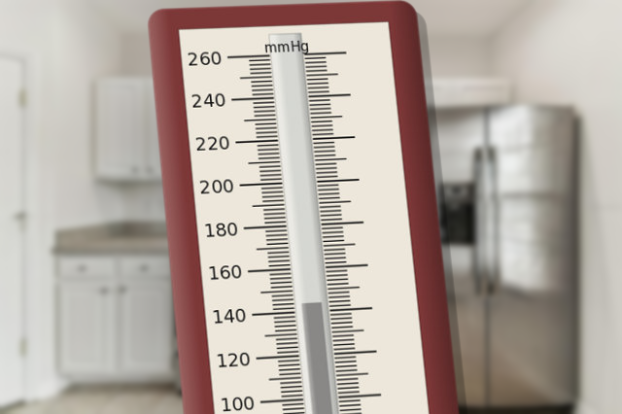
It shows {"value": 144, "unit": "mmHg"}
